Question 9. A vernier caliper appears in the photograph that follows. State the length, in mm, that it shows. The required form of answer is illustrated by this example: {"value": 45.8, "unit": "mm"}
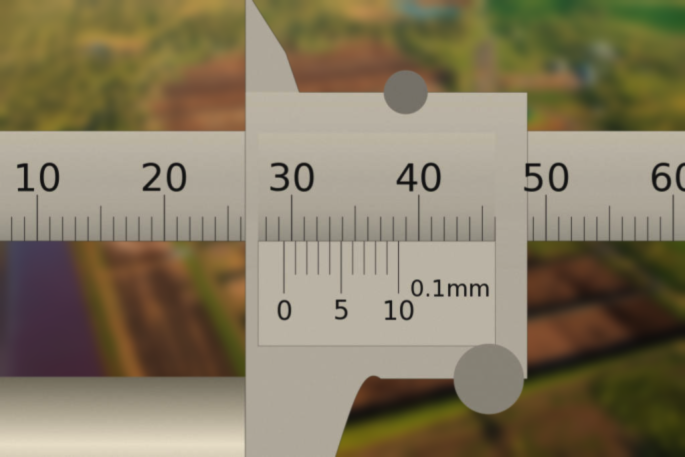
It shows {"value": 29.4, "unit": "mm"}
